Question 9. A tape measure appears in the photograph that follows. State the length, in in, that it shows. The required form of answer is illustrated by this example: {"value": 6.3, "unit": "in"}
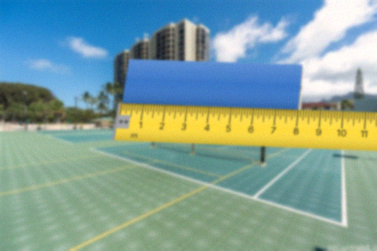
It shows {"value": 8, "unit": "in"}
